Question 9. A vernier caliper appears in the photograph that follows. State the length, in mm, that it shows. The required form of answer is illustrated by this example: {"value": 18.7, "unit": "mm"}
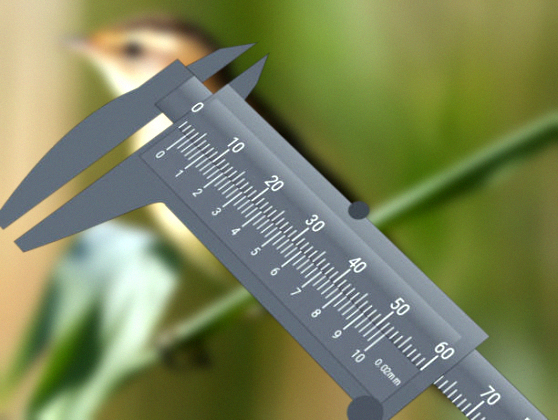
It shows {"value": 3.0, "unit": "mm"}
